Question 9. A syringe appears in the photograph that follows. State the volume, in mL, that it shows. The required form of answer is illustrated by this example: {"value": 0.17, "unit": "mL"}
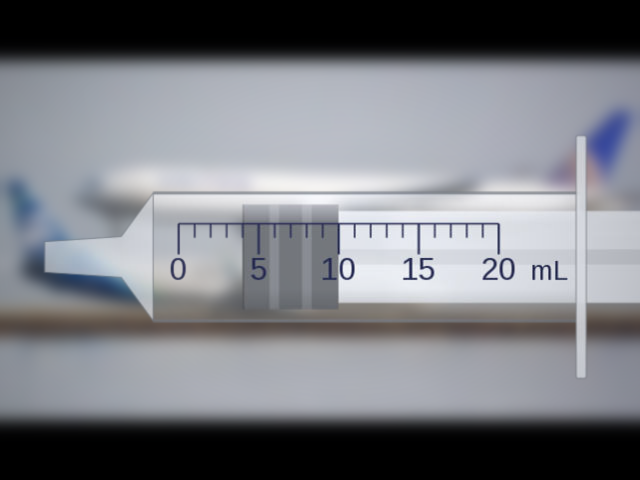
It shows {"value": 4, "unit": "mL"}
